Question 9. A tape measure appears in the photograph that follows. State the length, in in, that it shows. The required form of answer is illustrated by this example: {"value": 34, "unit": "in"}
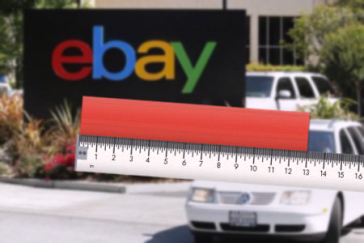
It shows {"value": 13, "unit": "in"}
